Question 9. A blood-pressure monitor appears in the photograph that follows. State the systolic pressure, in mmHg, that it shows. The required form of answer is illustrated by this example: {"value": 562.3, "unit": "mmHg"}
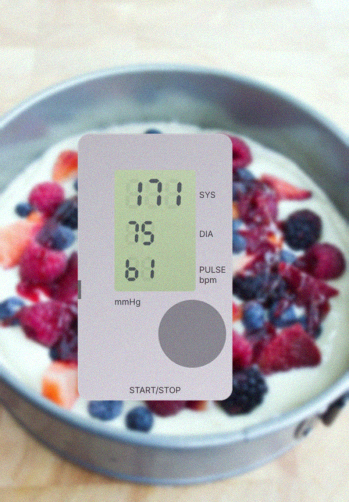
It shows {"value": 171, "unit": "mmHg"}
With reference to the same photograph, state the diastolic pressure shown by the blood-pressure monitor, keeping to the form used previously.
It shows {"value": 75, "unit": "mmHg"}
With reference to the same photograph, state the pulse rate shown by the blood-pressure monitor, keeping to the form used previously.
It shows {"value": 61, "unit": "bpm"}
